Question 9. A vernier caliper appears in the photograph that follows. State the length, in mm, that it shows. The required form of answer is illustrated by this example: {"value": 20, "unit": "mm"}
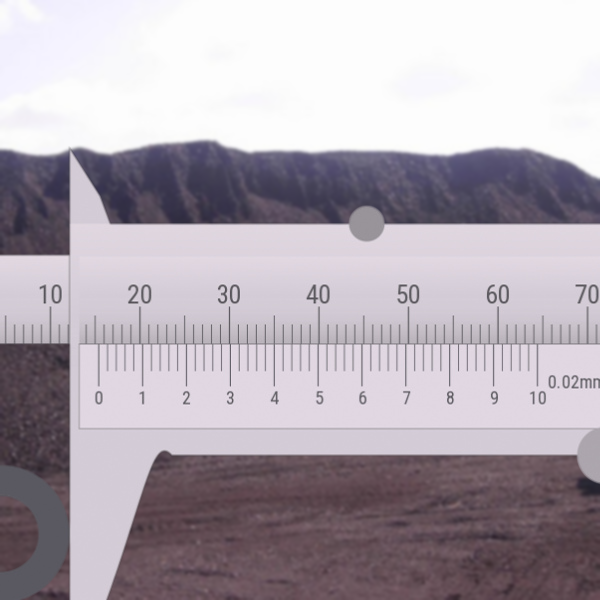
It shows {"value": 15.4, "unit": "mm"}
